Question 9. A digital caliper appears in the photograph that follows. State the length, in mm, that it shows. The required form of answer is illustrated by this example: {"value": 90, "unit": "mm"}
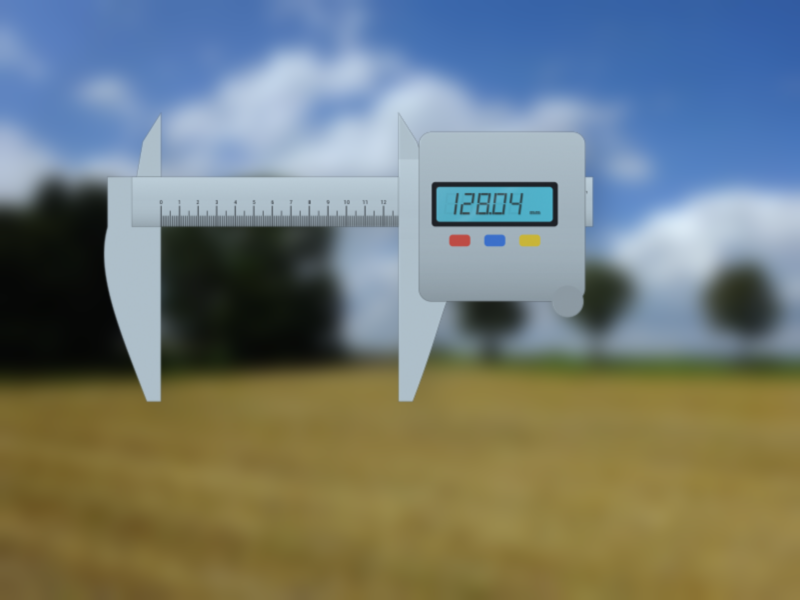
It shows {"value": 128.04, "unit": "mm"}
